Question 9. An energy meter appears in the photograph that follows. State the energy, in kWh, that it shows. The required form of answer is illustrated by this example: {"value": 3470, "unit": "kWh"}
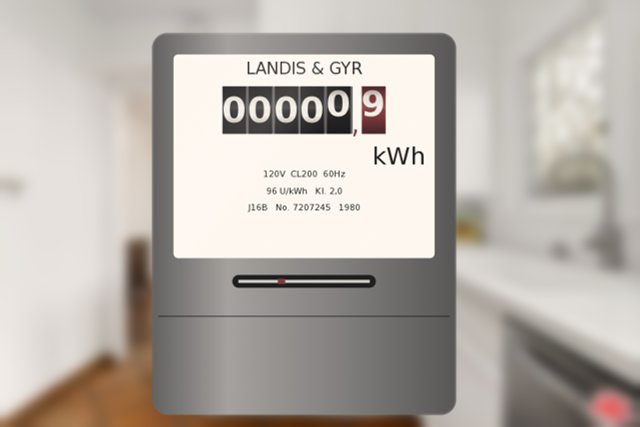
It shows {"value": 0.9, "unit": "kWh"}
